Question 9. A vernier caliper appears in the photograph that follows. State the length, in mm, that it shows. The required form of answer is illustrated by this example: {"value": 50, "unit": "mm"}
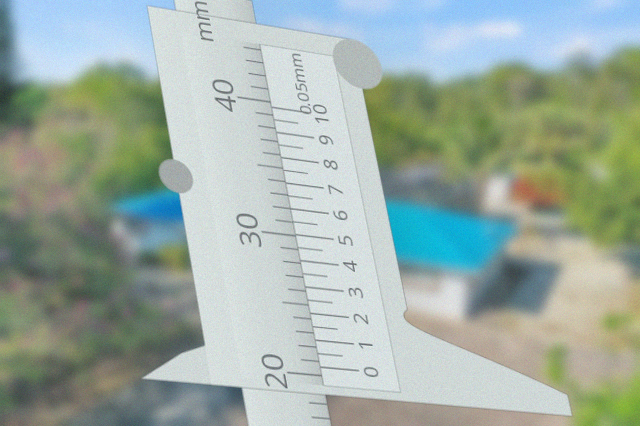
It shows {"value": 20.6, "unit": "mm"}
